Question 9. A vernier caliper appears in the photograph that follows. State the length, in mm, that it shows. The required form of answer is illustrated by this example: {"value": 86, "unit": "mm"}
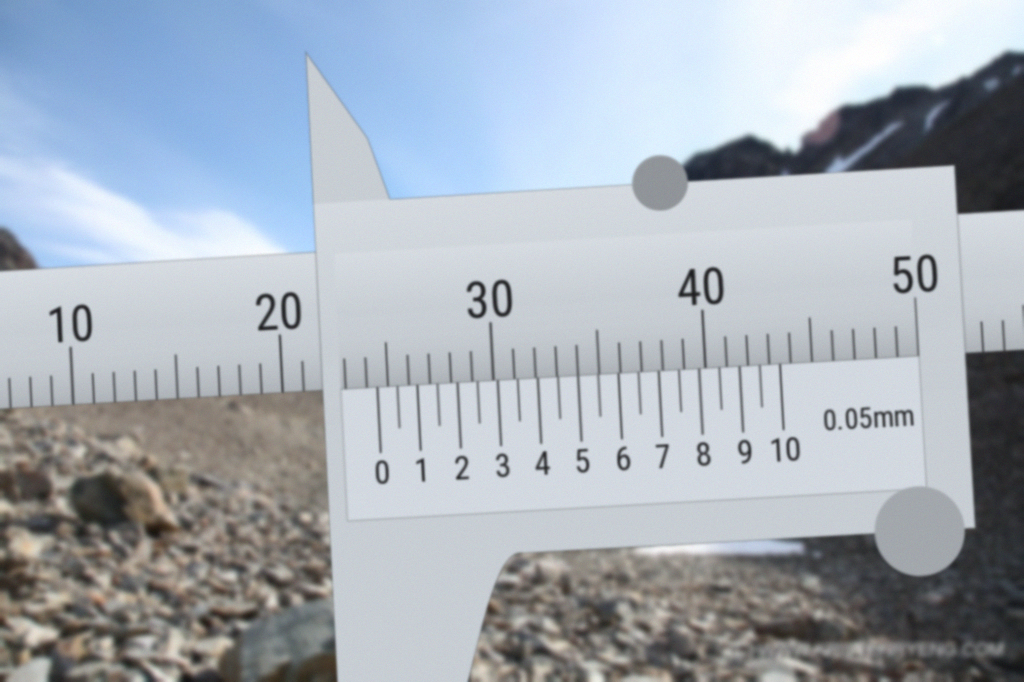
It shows {"value": 24.5, "unit": "mm"}
